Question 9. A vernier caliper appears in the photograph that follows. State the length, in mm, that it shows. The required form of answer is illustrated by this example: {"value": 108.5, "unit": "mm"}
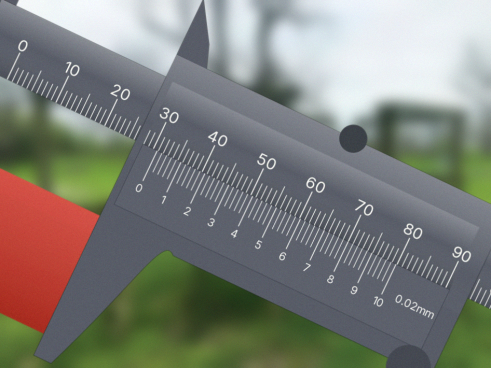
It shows {"value": 30.8, "unit": "mm"}
